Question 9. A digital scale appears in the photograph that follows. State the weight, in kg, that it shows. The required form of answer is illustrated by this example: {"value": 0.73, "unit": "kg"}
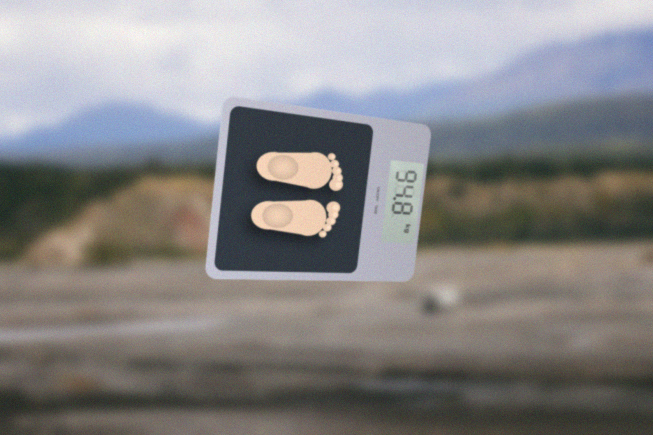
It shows {"value": 94.8, "unit": "kg"}
